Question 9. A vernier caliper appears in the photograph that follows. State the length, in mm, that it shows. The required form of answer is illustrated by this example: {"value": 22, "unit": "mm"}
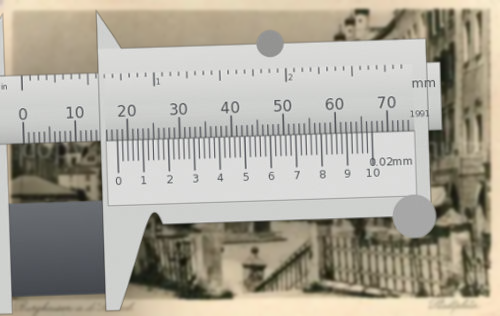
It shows {"value": 18.0, "unit": "mm"}
